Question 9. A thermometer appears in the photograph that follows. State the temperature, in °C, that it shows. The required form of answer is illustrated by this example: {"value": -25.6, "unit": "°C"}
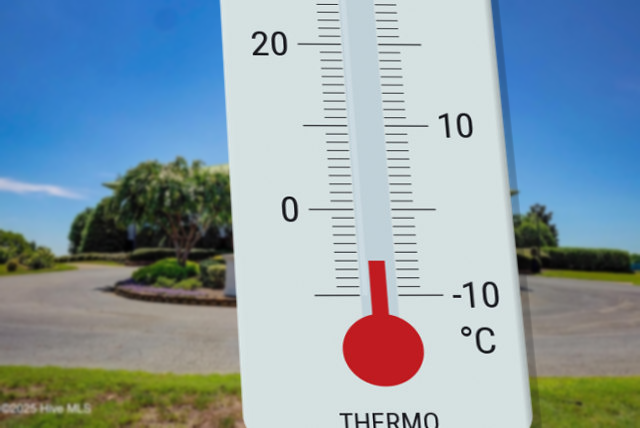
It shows {"value": -6, "unit": "°C"}
